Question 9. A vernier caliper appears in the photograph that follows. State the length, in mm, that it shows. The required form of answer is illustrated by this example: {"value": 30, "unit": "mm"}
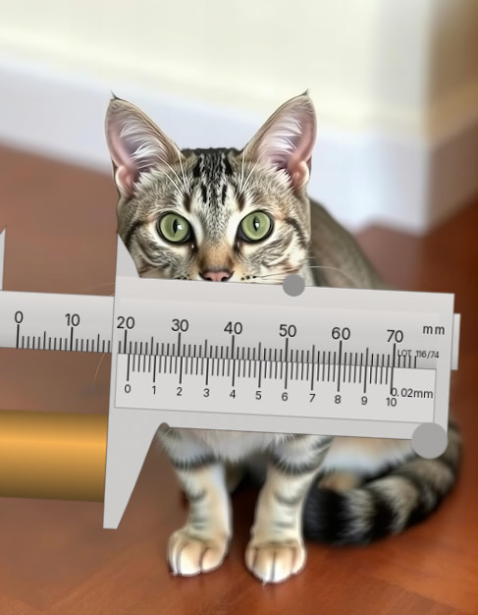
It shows {"value": 20.8, "unit": "mm"}
